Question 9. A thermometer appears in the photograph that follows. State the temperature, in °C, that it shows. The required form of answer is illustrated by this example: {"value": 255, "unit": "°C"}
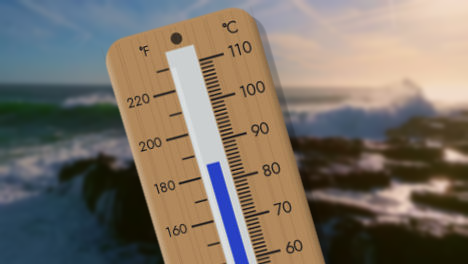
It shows {"value": 85, "unit": "°C"}
